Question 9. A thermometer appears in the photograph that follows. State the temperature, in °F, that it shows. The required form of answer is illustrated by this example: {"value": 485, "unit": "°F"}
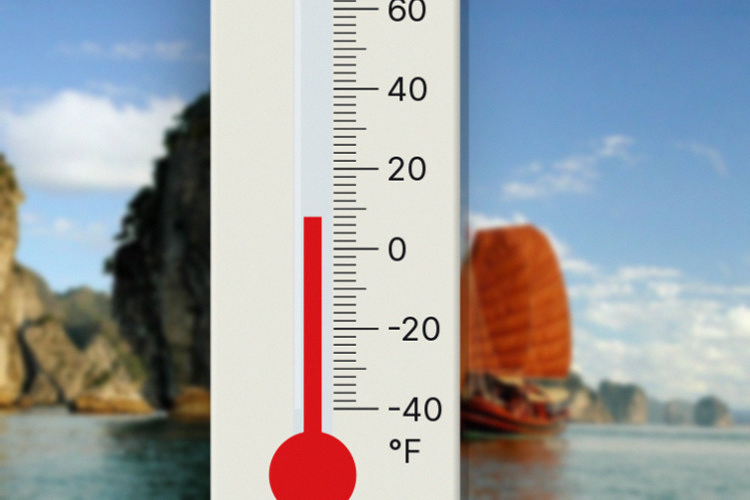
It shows {"value": 8, "unit": "°F"}
